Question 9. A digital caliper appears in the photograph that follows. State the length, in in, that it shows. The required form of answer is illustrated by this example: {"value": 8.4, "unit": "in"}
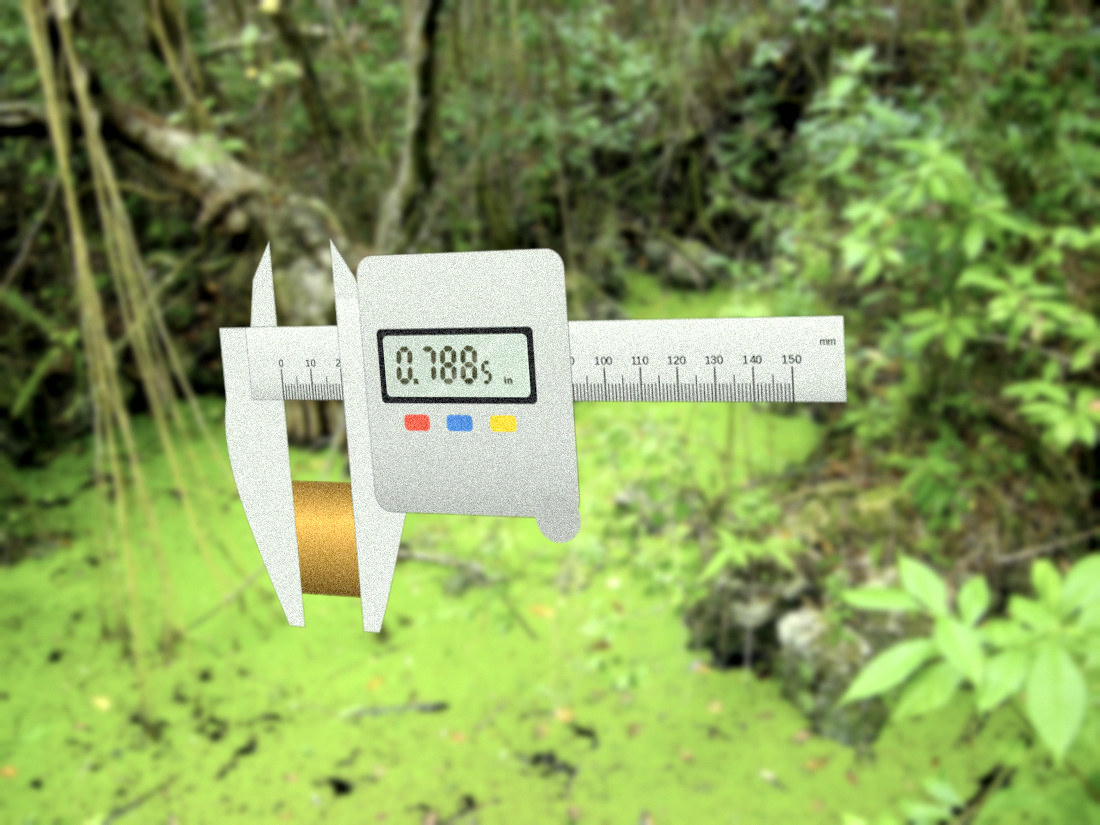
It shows {"value": 0.7885, "unit": "in"}
